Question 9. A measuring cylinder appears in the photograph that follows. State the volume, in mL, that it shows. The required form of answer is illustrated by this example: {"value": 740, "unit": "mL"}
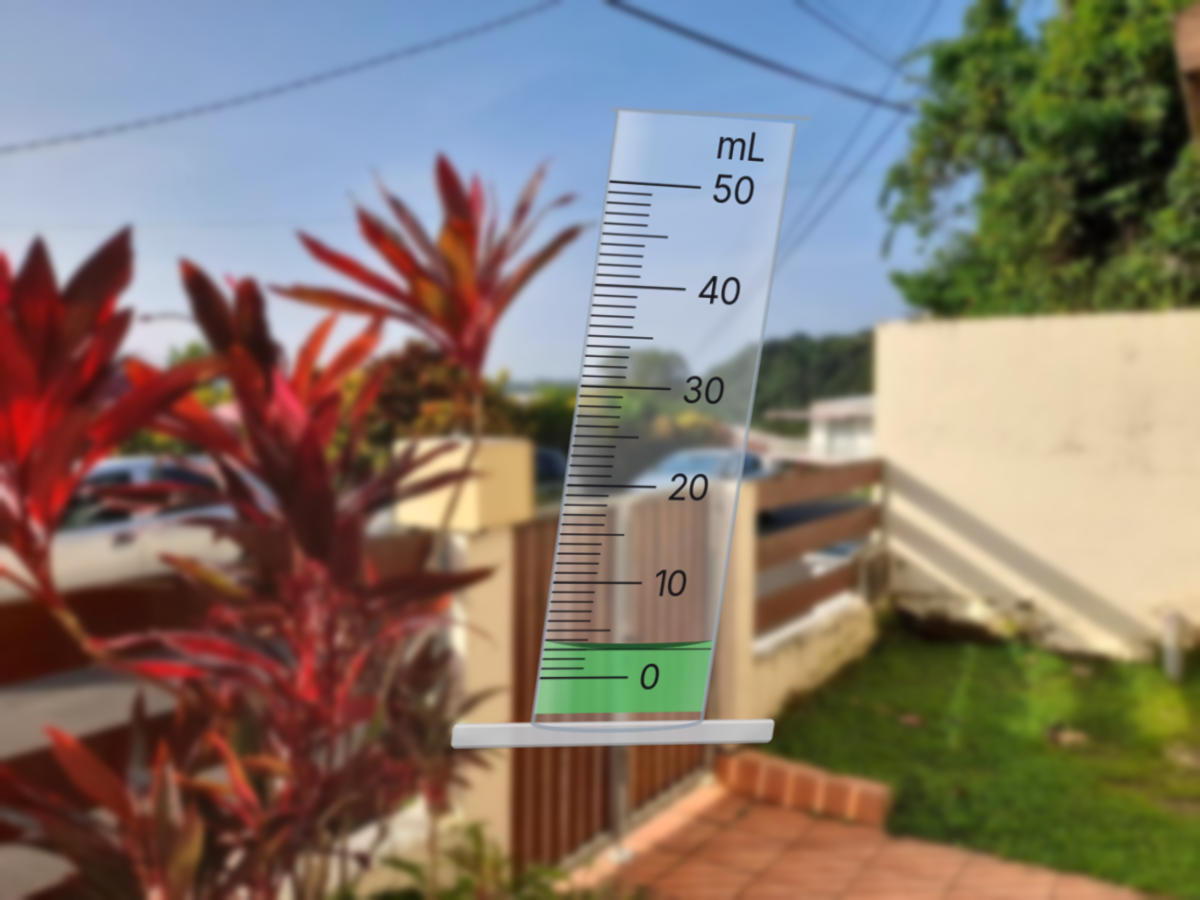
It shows {"value": 3, "unit": "mL"}
